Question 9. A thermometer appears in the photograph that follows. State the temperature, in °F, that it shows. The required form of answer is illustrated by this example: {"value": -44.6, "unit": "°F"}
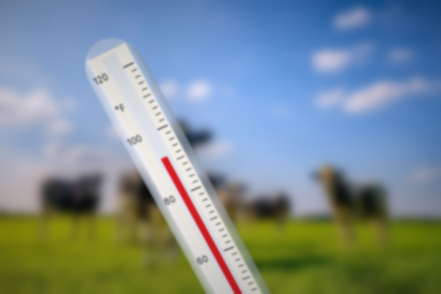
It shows {"value": 92, "unit": "°F"}
